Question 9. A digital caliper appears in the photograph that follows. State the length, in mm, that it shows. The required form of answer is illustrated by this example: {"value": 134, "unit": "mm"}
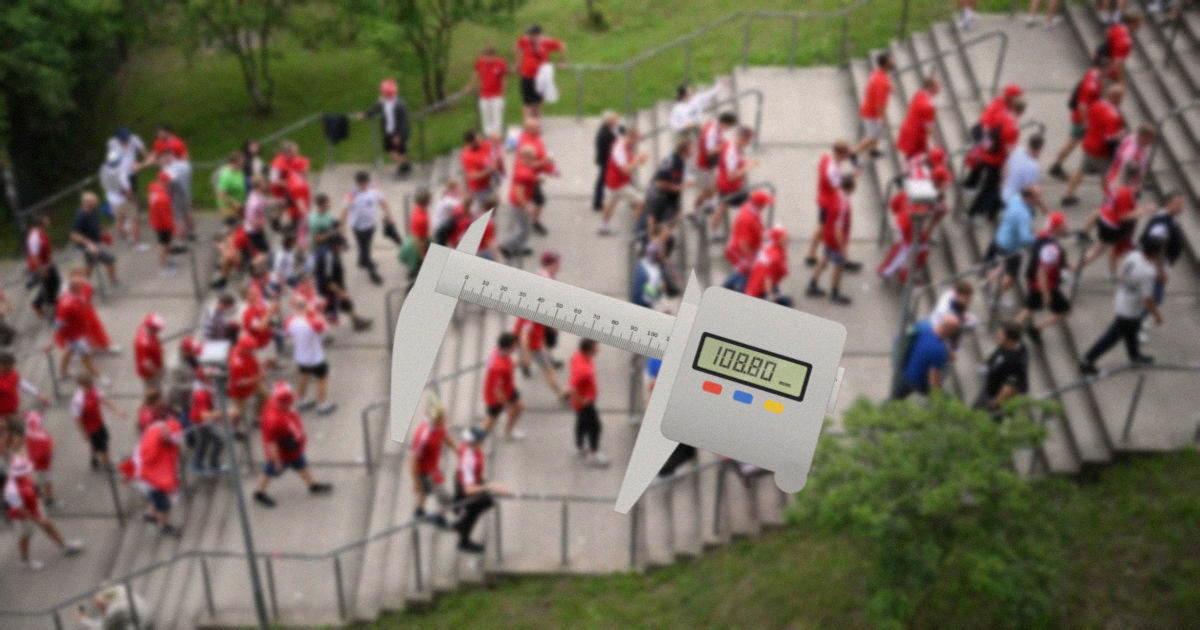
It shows {"value": 108.80, "unit": "mm"}
